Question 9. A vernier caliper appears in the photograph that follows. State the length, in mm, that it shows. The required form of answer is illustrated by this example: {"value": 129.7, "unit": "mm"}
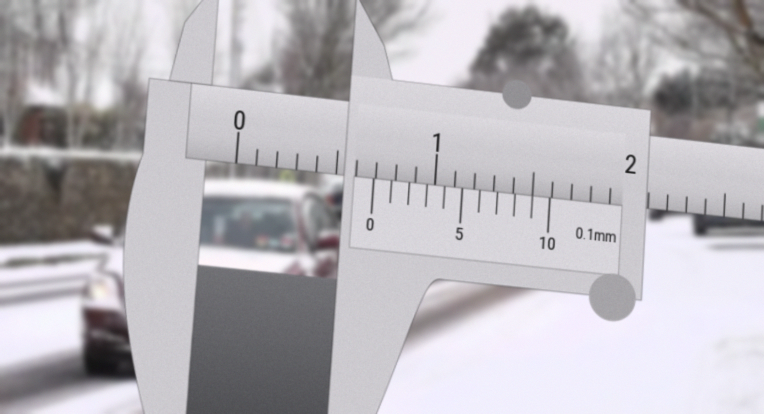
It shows {"value": 6.9, "unit": "mm"}
